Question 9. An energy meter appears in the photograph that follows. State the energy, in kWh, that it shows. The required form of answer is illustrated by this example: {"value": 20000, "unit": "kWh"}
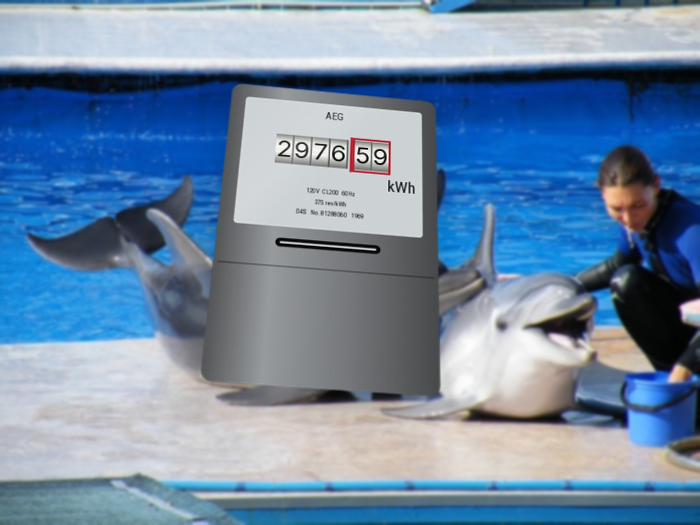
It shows {"value": 2976.59, "unit": "kWh"}
